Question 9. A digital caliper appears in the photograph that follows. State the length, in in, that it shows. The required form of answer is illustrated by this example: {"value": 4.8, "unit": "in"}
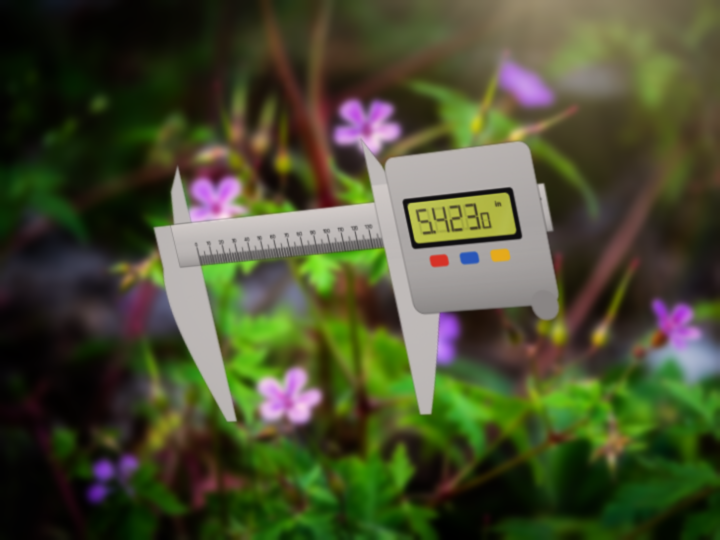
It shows {"value": 5.4230, "unit": "in"}
